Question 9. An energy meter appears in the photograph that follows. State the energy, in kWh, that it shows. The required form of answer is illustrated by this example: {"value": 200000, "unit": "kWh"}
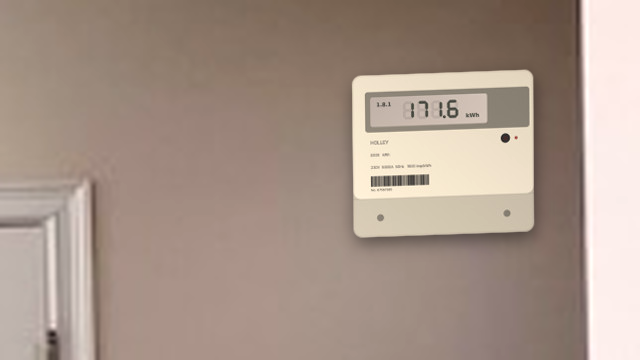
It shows {"value": 171.6, "unit": "kWh"}
